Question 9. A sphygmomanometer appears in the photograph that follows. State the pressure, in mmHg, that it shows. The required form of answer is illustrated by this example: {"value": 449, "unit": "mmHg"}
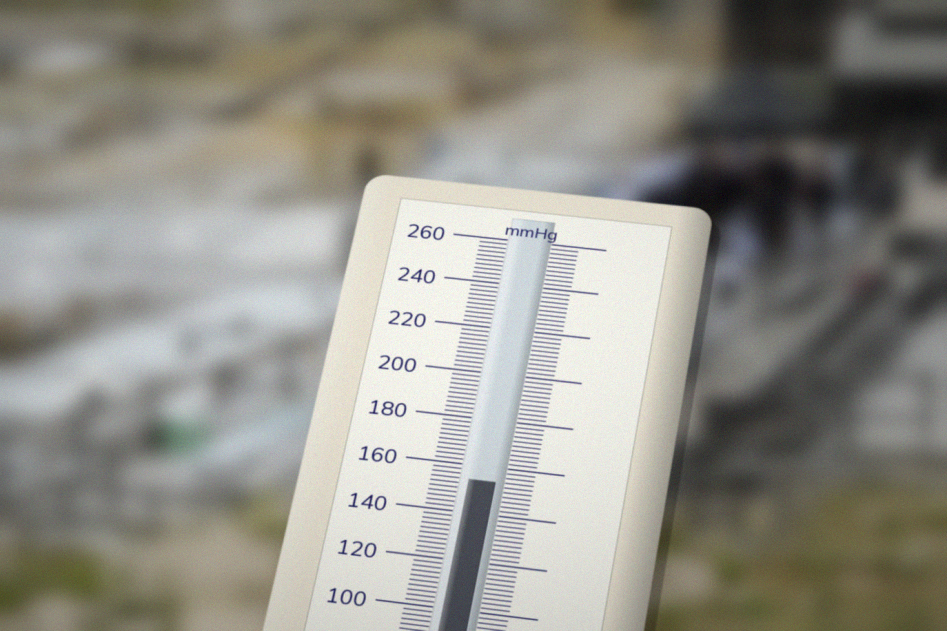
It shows {"value": 154, "unit": "mmHg"}
